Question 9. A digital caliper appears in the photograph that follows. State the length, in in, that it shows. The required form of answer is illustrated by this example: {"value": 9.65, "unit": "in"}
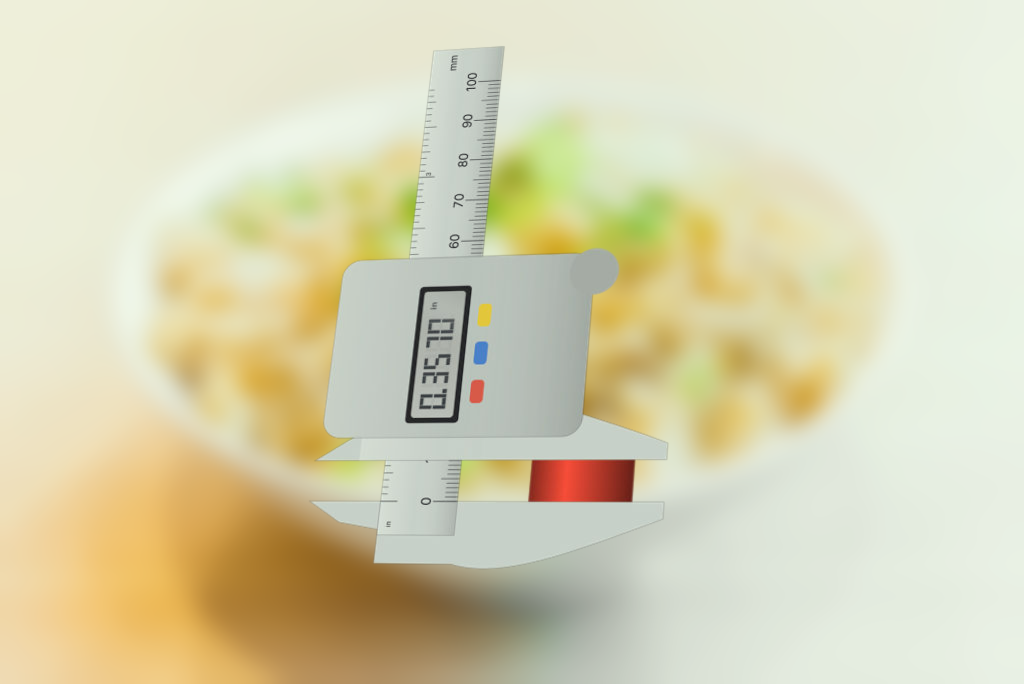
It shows {"value": 0.3570, "unit": "in"}
